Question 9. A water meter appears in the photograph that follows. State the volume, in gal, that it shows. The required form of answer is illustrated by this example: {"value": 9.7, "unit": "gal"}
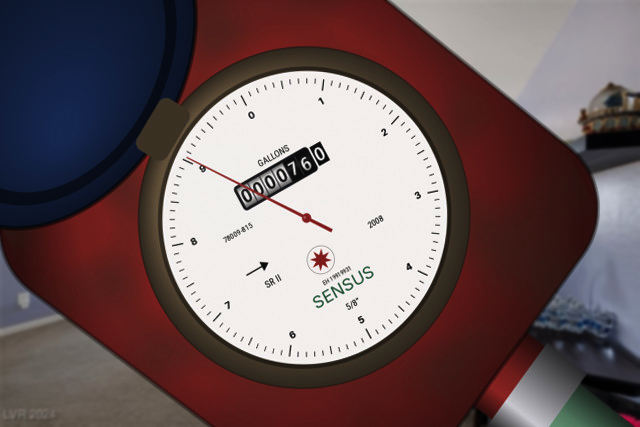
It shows {"value": 759.0, "unit": "gal"}
